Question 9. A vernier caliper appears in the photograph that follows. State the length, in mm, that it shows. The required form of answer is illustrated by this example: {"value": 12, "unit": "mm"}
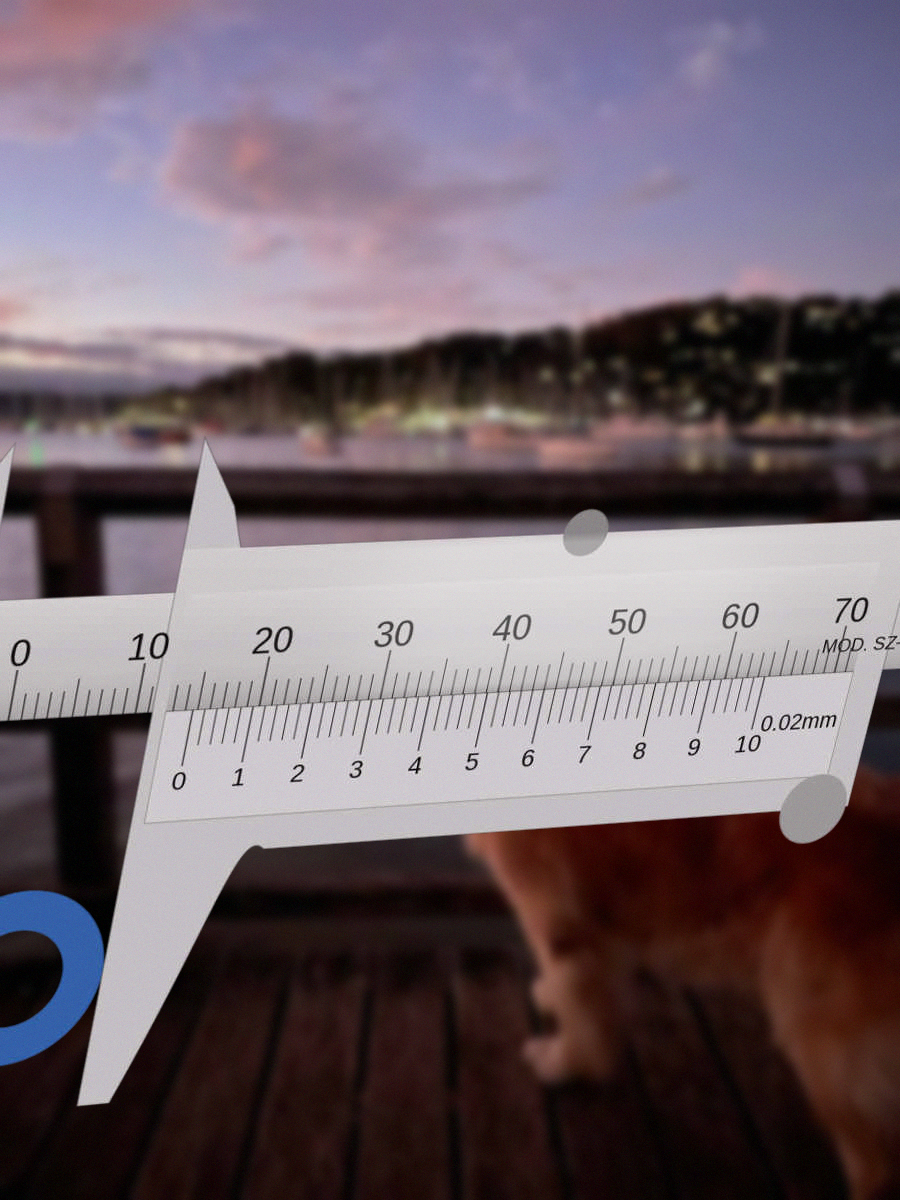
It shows {"value": 14.6, "unit": "mm"}
